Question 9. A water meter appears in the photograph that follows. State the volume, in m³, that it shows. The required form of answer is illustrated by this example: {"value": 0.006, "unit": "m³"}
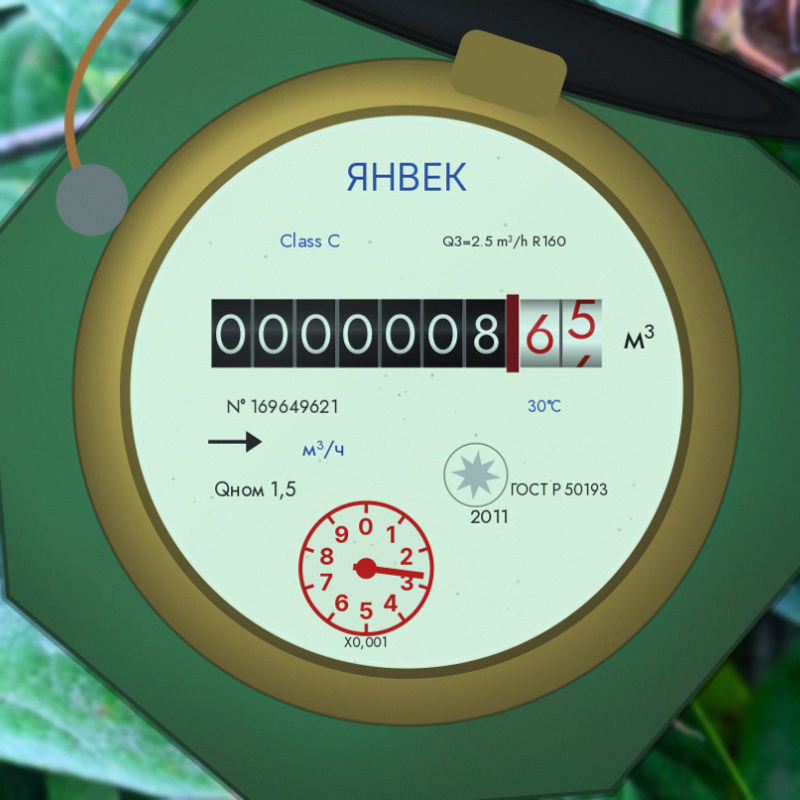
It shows {"value": 8.652, "unit": "m³"}
